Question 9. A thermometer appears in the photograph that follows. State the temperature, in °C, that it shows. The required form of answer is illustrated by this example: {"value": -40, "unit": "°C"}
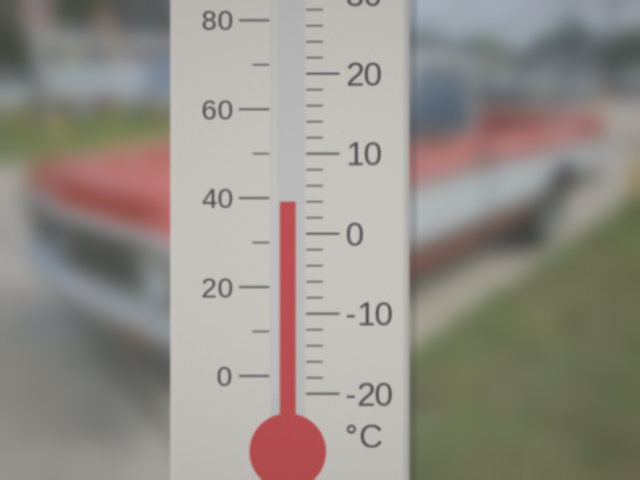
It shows {"value": 4, "unit": "°C"}
